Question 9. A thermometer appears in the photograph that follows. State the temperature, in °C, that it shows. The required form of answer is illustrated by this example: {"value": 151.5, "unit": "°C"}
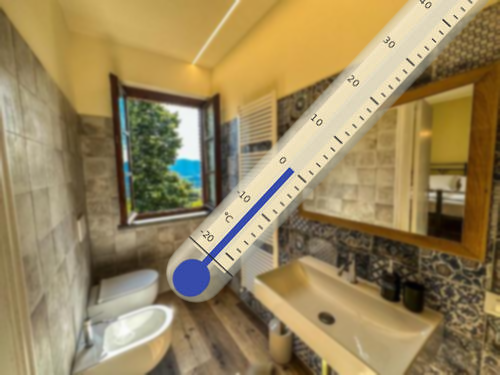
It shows {"value": 0, "unit": "°C"}
